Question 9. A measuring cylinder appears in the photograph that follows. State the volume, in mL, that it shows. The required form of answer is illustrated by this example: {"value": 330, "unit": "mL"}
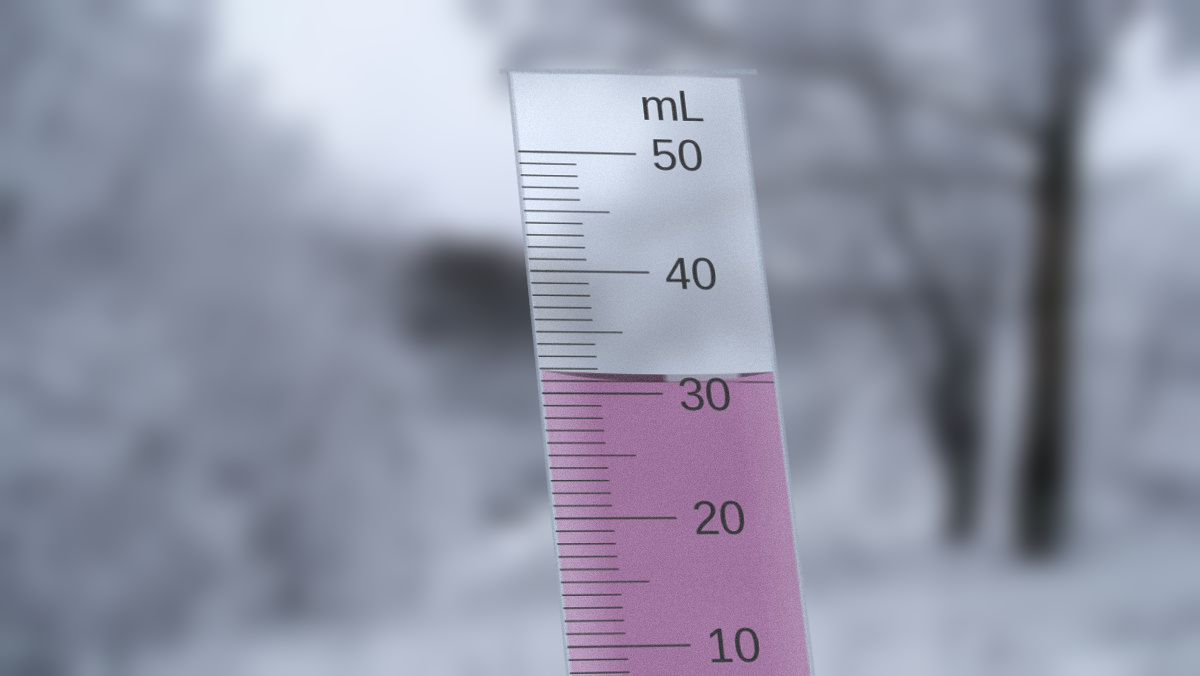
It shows {"value": 31, "unit": "mL"}
